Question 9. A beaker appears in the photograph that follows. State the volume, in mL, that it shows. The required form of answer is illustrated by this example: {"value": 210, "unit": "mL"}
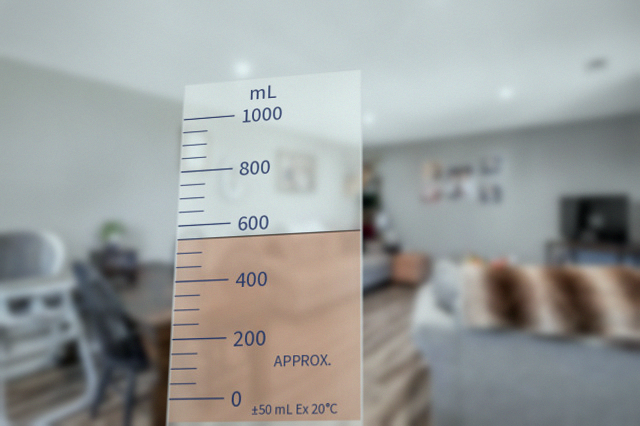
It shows {"value": 550, "unit": "mL"}
